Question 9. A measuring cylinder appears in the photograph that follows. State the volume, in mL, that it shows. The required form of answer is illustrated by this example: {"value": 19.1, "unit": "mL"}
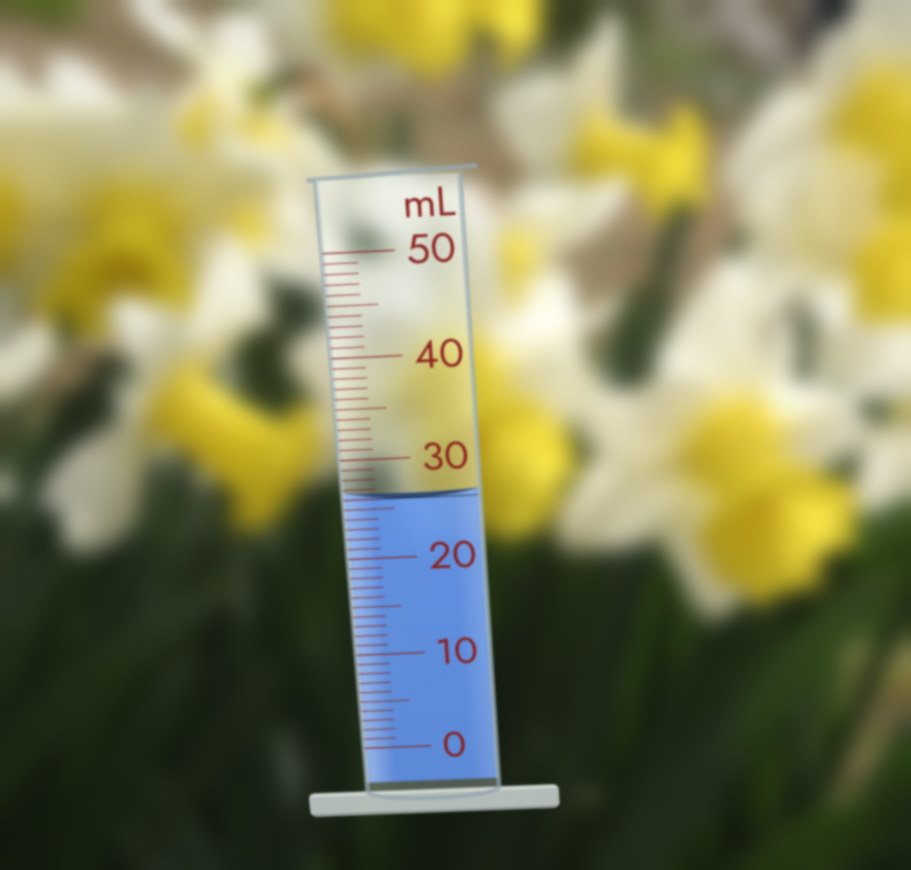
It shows {"value": 26, "unit": "mL"}
